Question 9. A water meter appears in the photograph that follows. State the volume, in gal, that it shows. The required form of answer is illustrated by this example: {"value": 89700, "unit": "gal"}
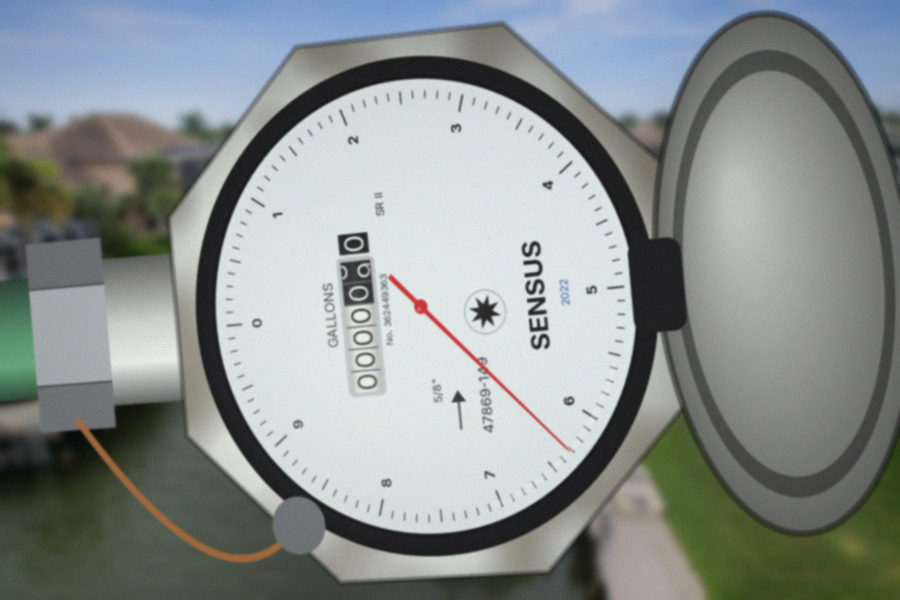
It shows {"value": 86.3, "unit": "gal"}
